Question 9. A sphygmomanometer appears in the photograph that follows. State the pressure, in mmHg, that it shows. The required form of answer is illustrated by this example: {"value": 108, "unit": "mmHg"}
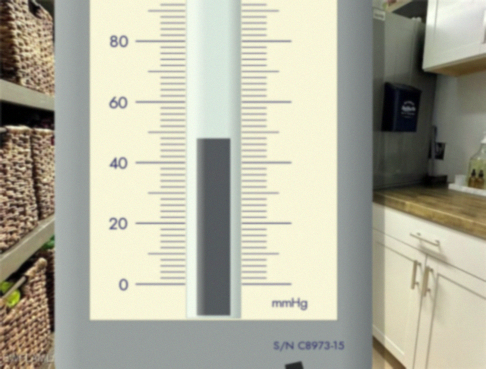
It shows {"value": 48, "unit": "mmHg"}
